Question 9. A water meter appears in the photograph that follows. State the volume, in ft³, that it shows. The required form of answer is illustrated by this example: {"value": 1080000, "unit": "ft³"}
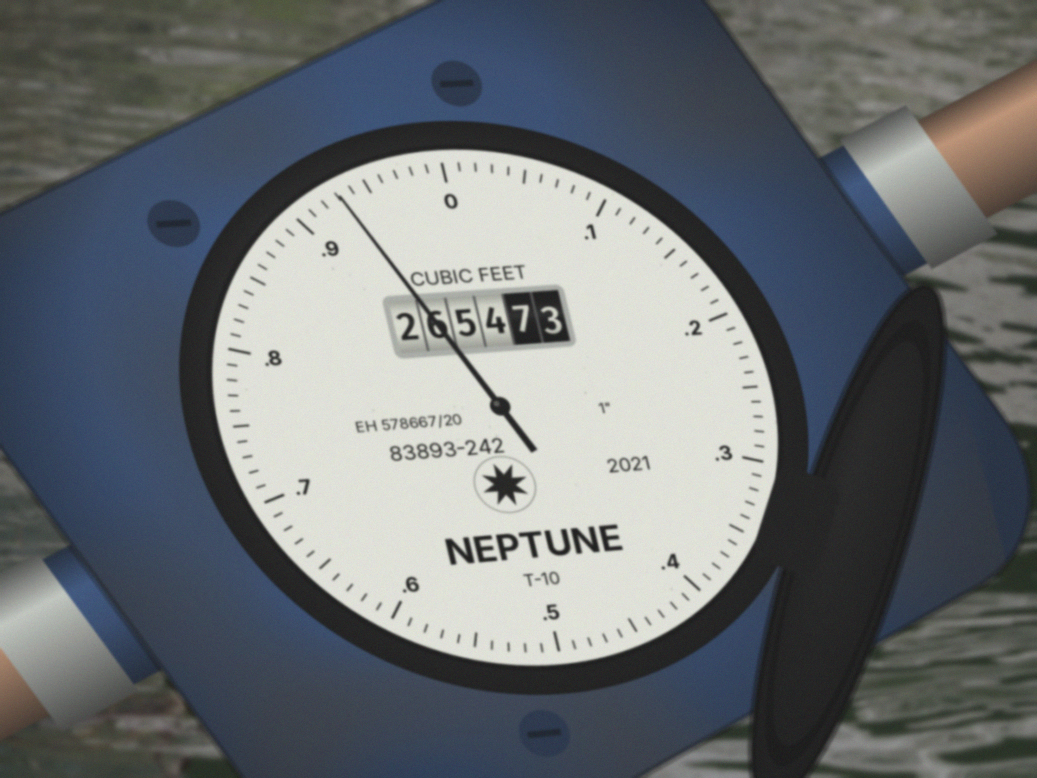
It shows {"value": 265472.93, "unit": "ft³"}
